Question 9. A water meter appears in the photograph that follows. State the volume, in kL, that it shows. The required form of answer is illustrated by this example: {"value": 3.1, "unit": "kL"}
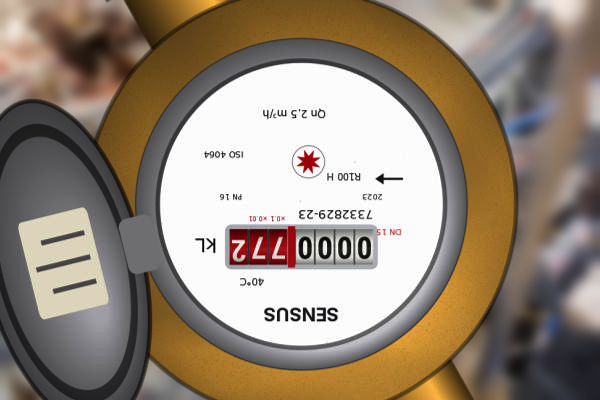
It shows {"value": 0.772, "unit": "kL"}
